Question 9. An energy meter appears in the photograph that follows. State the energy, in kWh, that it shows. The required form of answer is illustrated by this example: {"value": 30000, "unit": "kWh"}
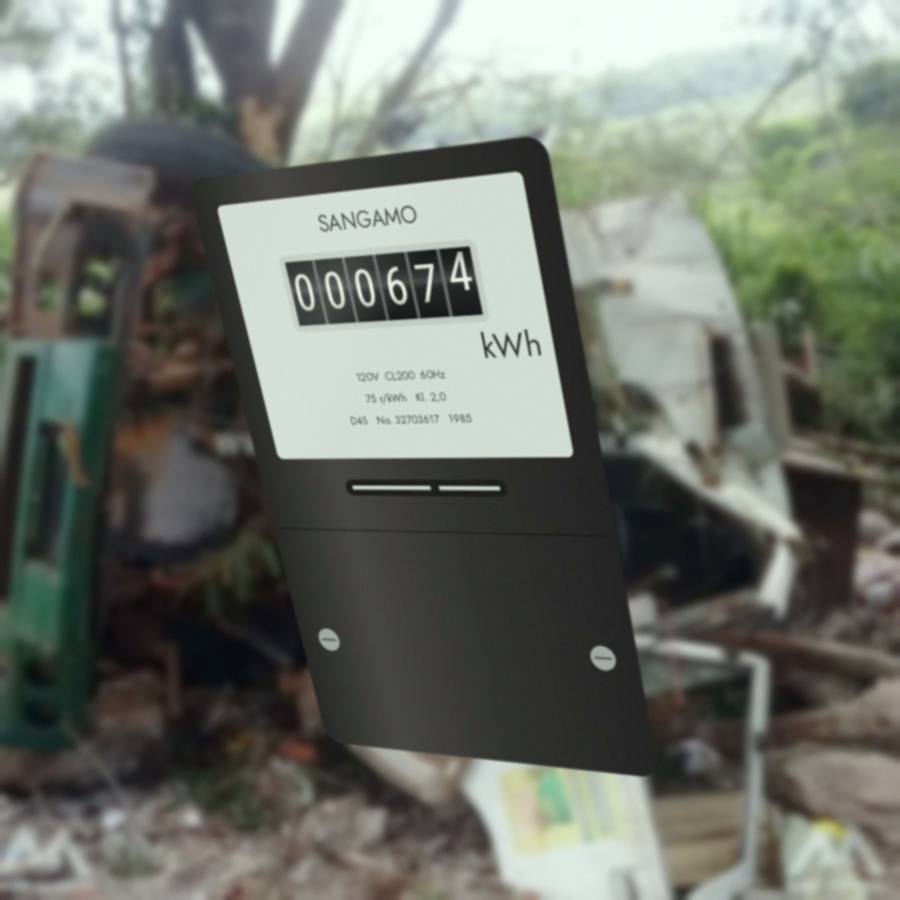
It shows {"value": 674, "unit": "kWh"}
